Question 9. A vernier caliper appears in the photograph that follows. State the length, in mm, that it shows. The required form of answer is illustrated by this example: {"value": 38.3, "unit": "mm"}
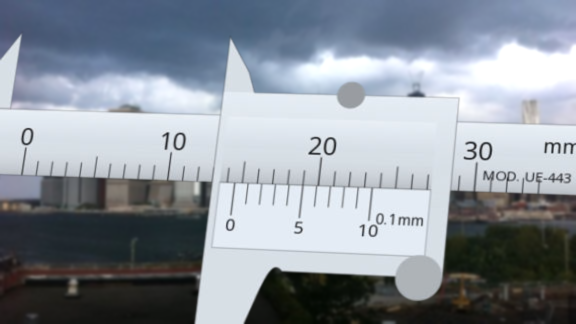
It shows {"value": 14.5, "unit": "mm"}
